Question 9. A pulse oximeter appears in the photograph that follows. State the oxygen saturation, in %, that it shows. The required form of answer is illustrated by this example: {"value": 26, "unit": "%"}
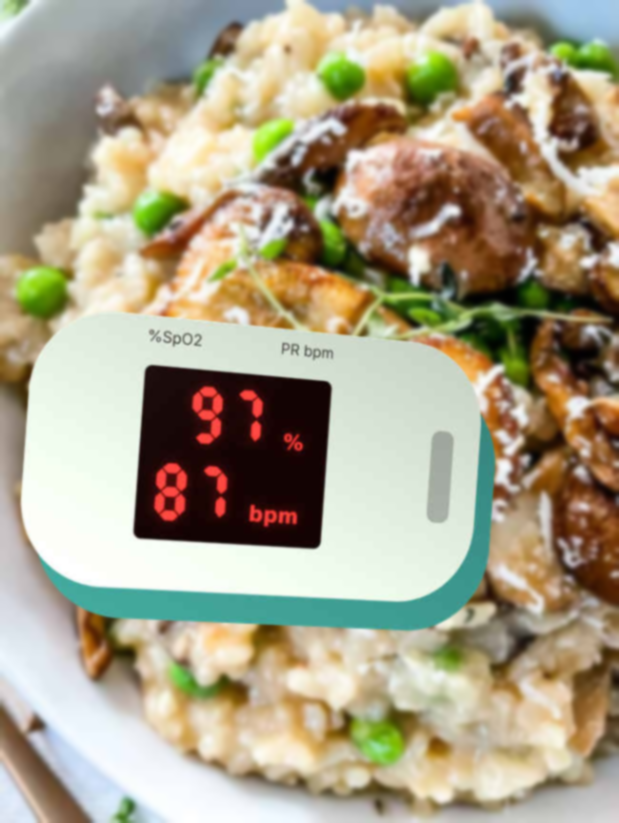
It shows {"value": 97, "unit": "%"}
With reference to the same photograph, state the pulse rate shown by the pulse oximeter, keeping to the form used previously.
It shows {"value": 87, "unit": "bpm"}
